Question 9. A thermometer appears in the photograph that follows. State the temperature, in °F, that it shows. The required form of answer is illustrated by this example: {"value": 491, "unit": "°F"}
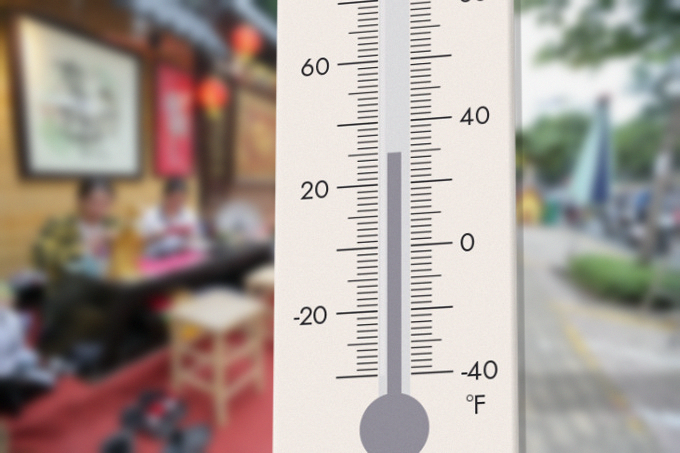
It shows {"value": 30, "unit": "°F"}
